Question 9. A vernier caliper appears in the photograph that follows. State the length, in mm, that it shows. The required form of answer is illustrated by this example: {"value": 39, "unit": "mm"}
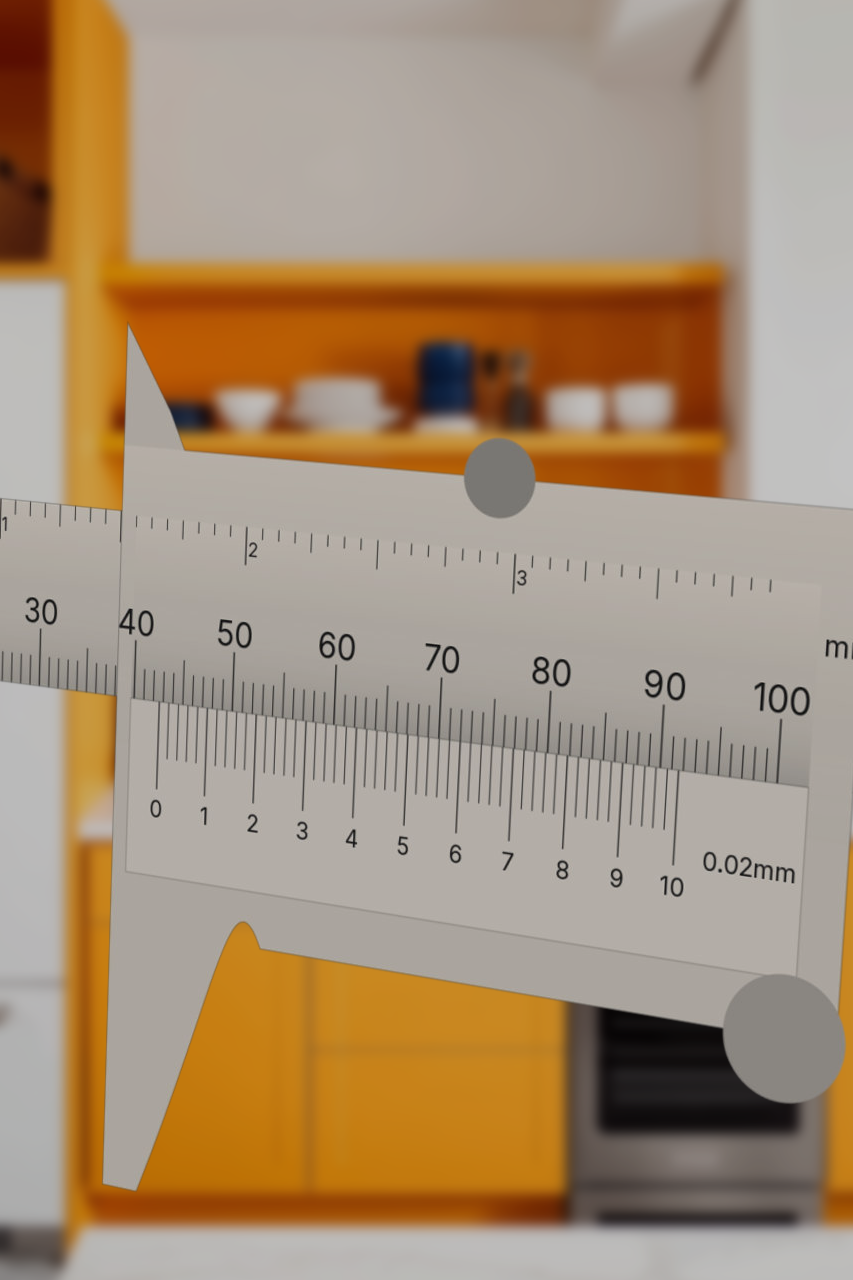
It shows {"value": 42.6, "unit": "mm"}
